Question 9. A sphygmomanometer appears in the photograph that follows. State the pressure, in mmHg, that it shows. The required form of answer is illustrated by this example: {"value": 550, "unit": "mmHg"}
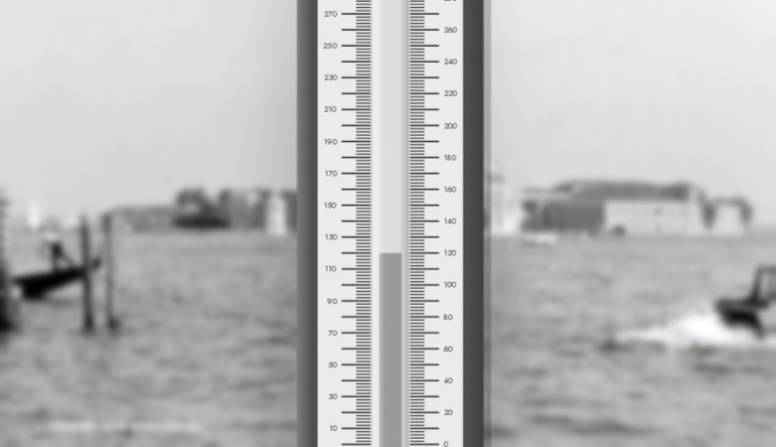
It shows {"value": 120, "unit": "mmHg"}
